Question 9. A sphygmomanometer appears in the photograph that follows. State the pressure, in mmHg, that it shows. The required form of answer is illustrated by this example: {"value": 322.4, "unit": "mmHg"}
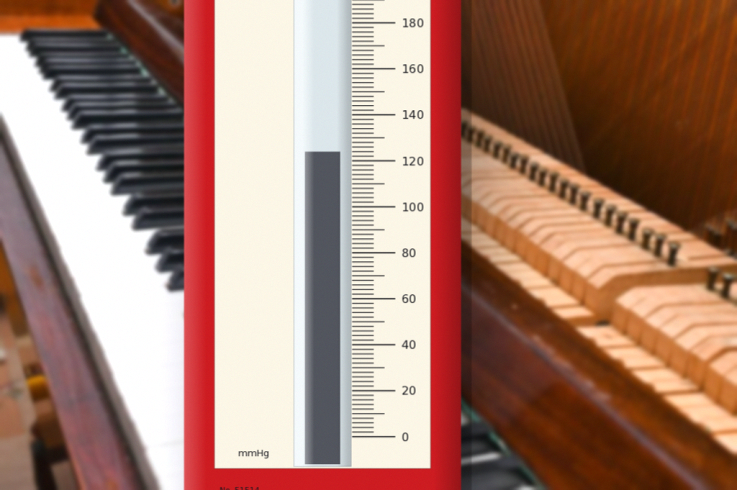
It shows {"value": 124, "unit": "mmHg"}
